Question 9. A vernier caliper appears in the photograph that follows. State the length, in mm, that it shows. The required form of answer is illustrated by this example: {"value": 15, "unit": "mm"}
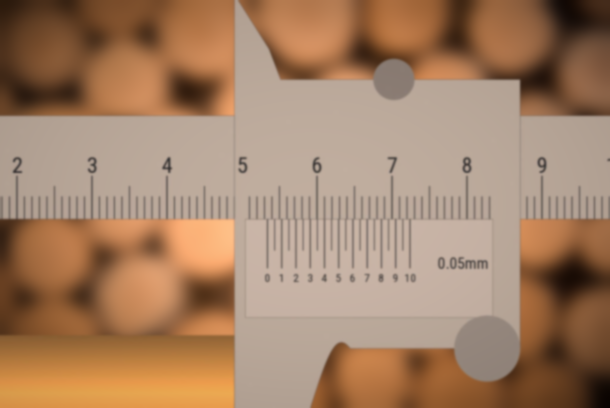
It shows {"value": 53.4, "unit": "mm"}
